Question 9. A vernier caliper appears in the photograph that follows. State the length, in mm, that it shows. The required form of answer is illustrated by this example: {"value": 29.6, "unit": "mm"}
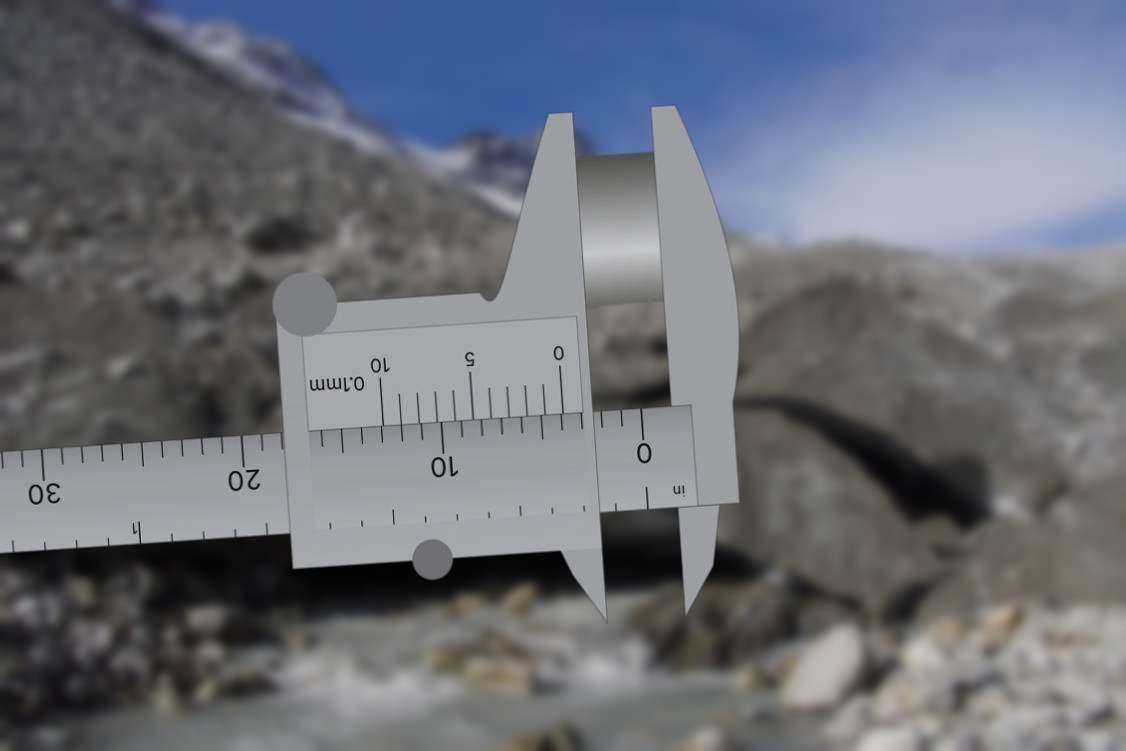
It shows {"value": 3.9, "unit": "mm"}
